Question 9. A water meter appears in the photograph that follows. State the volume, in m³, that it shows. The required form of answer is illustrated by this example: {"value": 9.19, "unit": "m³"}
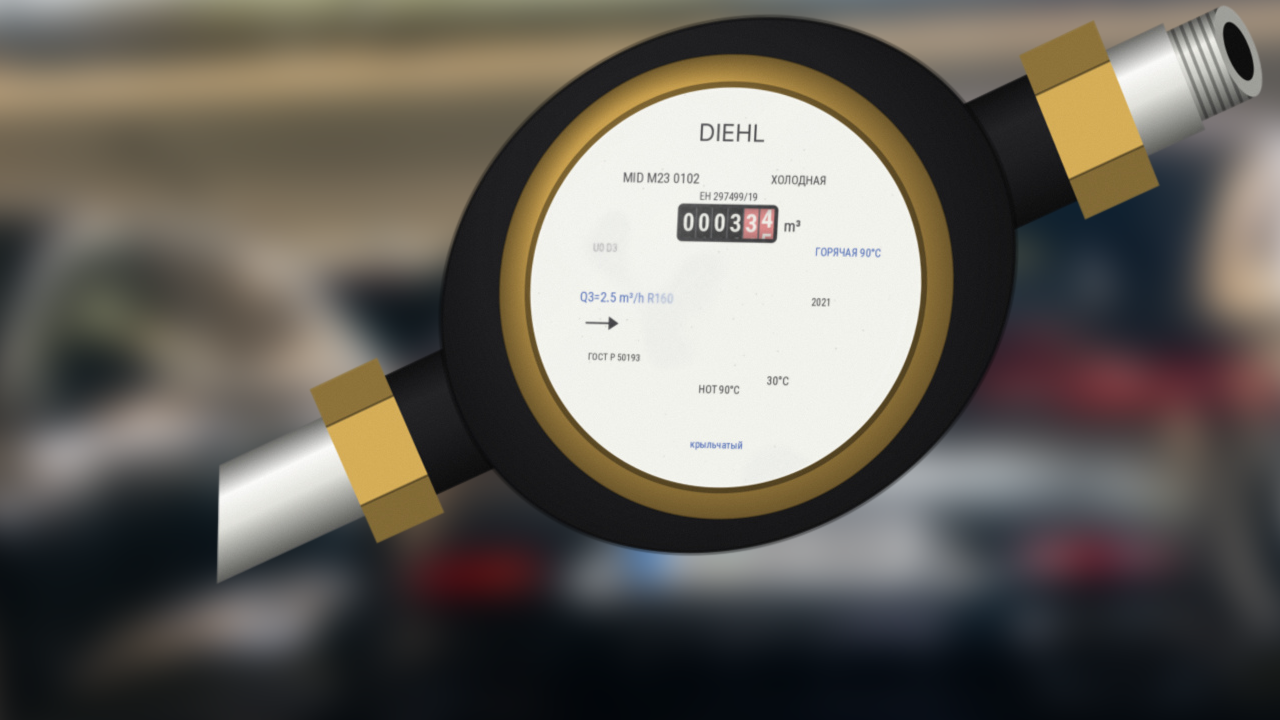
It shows {"value": 3.34, "unit": "m³"}
